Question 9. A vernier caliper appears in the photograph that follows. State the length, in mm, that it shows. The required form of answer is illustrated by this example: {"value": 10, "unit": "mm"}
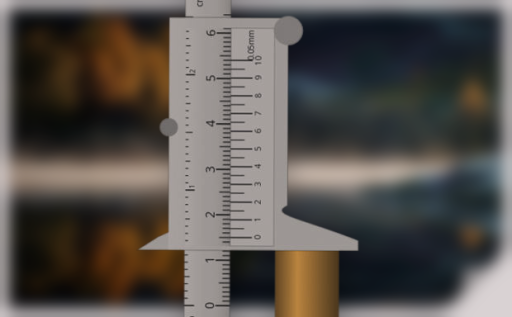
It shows {"value": 15.0, "unit": "mm"}
